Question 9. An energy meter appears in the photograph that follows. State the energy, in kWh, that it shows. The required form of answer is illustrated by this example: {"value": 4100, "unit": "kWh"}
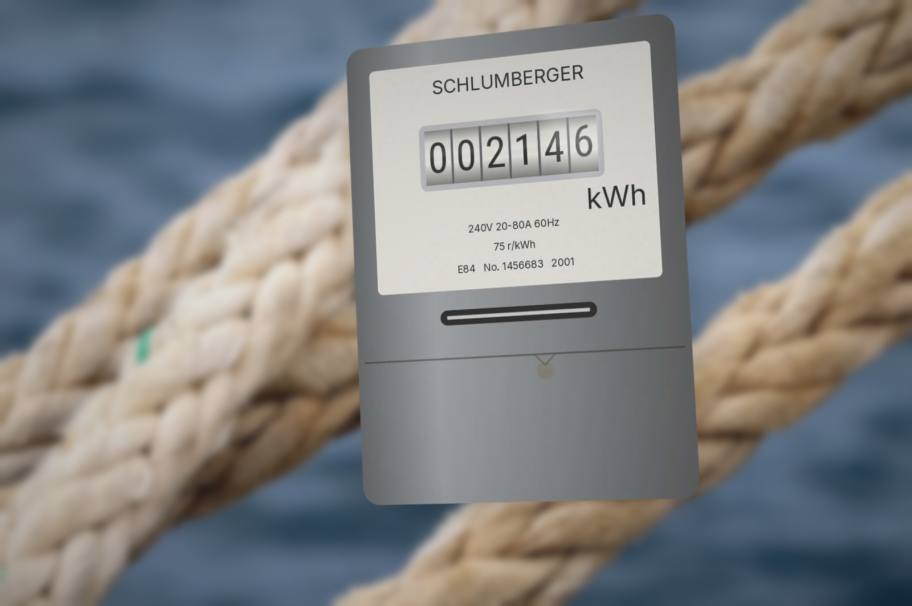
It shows {"value": 2146, "unit": "kWh"}
